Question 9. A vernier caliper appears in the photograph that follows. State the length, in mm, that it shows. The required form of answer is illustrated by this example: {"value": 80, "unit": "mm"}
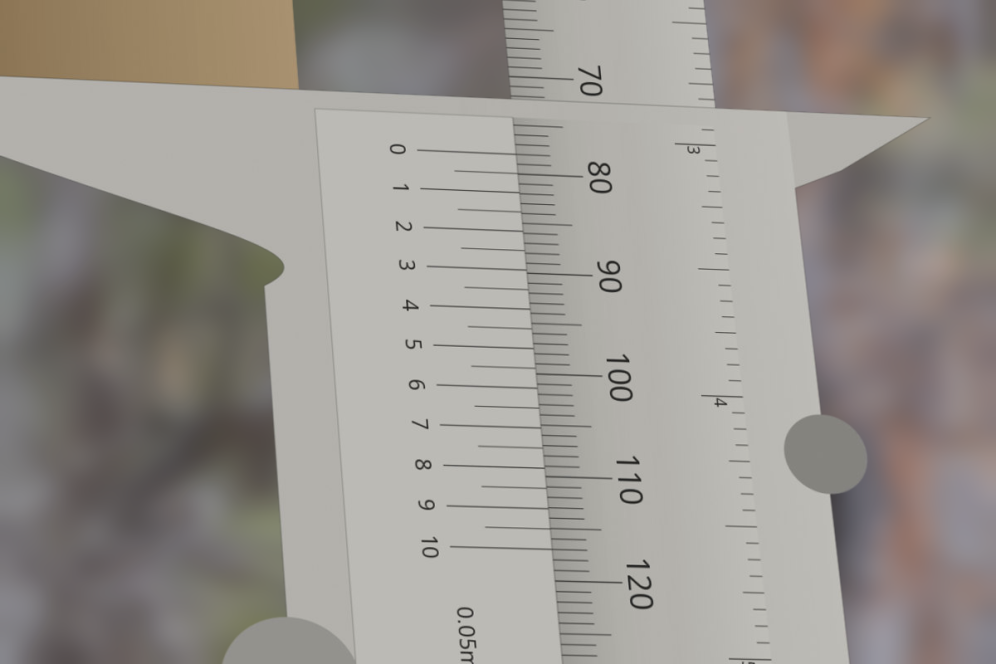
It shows {"value": 78.0, "unit": "mm"}
